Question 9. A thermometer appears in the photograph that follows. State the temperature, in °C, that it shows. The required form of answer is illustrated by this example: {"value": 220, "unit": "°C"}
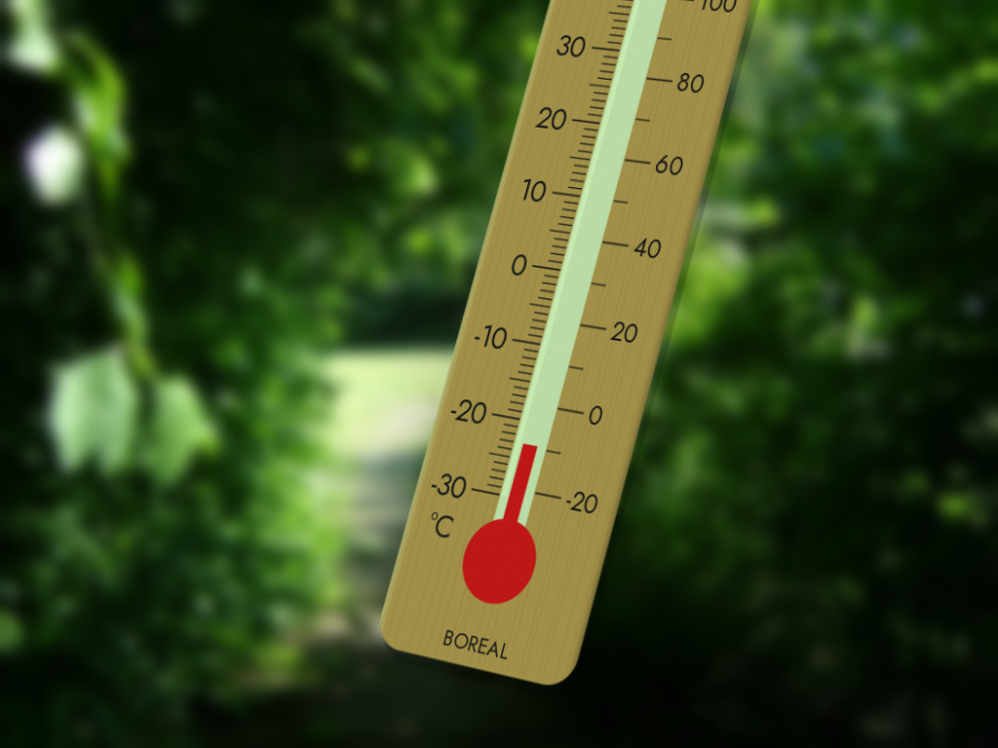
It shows {"value": -23, "unit": "°C"}
